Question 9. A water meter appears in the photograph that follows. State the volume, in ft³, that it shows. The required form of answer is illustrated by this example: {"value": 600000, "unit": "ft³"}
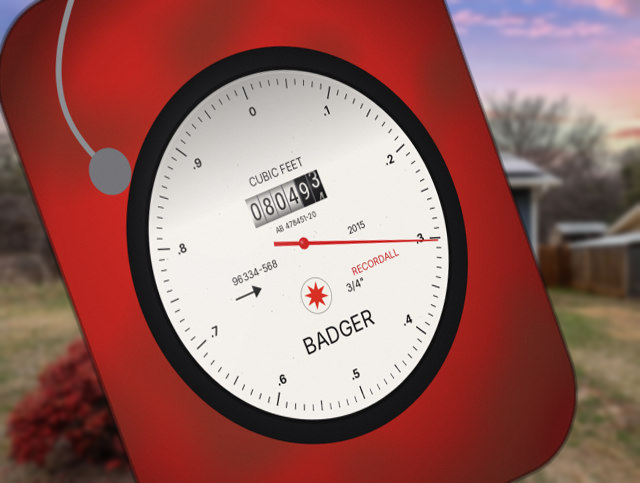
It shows {"value": 80493.30, "unit": "ft³"}
